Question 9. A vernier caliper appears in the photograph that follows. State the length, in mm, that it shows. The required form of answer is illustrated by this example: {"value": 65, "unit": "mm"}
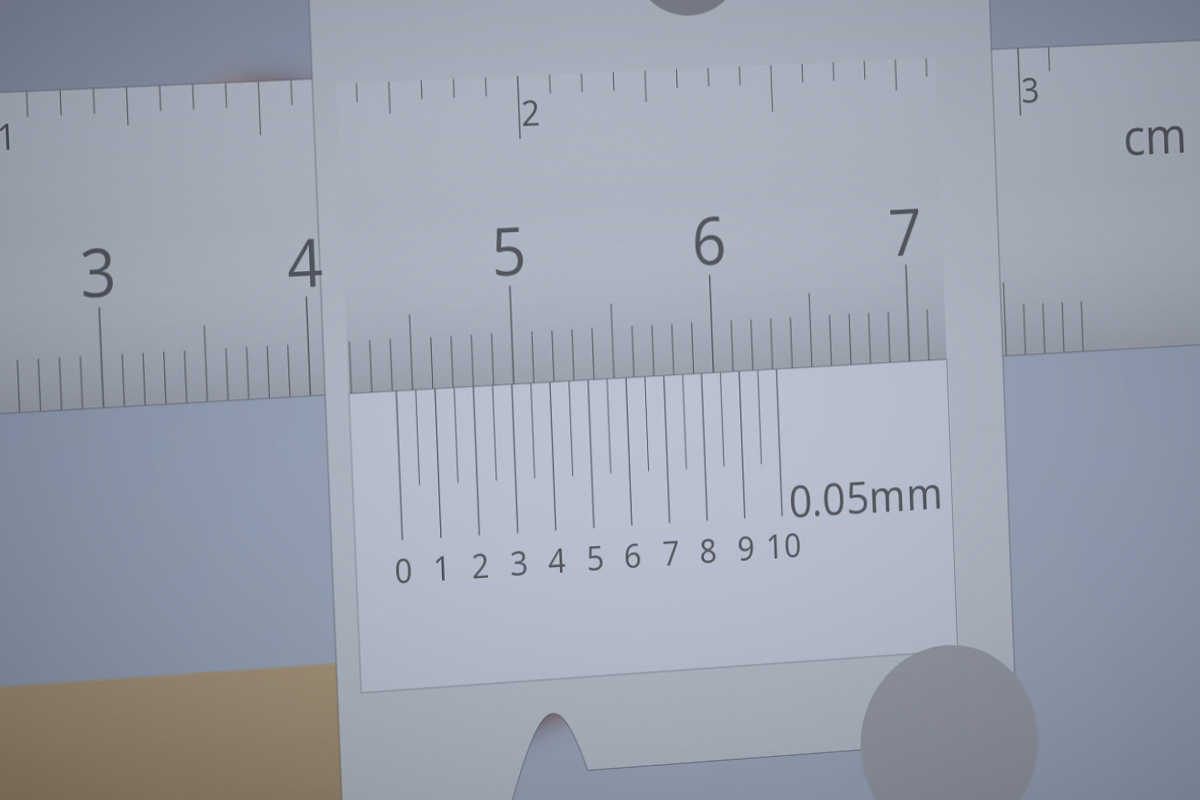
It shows {"value": 44.2, "unit": "mm"}
